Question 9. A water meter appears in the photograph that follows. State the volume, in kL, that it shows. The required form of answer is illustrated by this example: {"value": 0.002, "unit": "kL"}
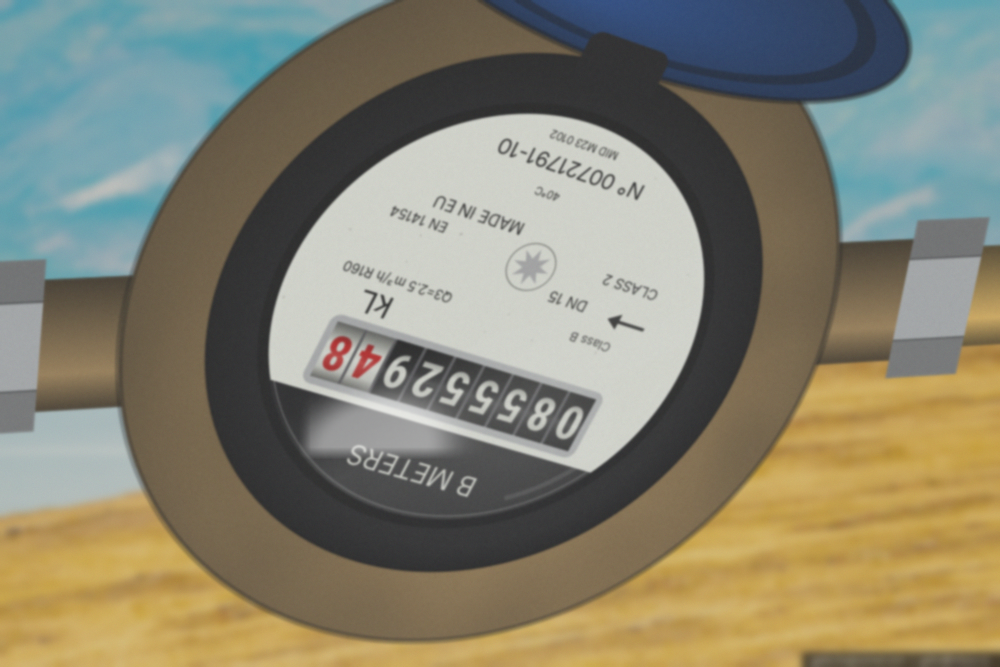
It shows {"value": 855529.48, "unit": "kL"}
